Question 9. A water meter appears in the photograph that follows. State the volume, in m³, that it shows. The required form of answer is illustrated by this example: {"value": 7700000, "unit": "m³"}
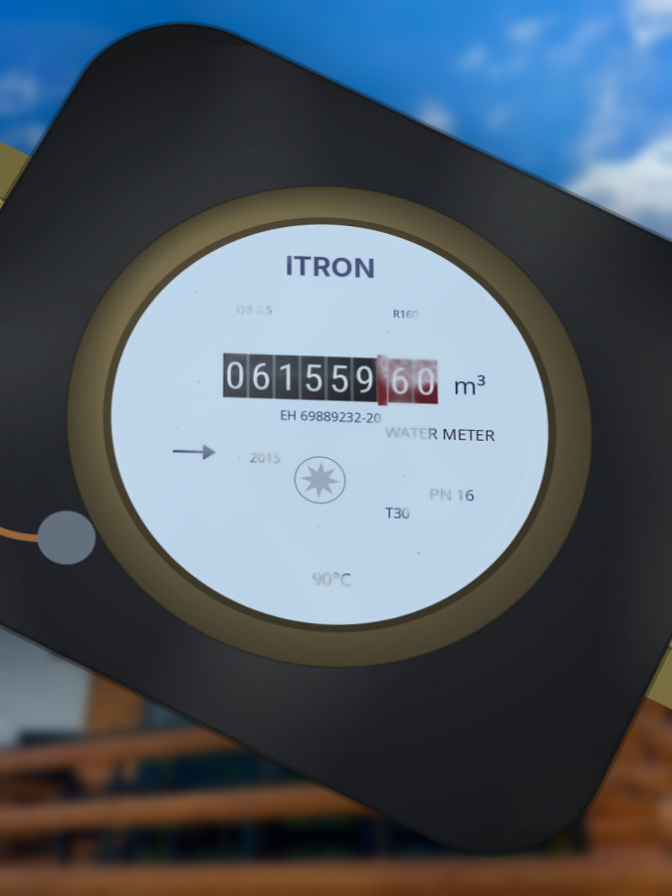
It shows {"value": 61559.60, "unit": "m³"}
